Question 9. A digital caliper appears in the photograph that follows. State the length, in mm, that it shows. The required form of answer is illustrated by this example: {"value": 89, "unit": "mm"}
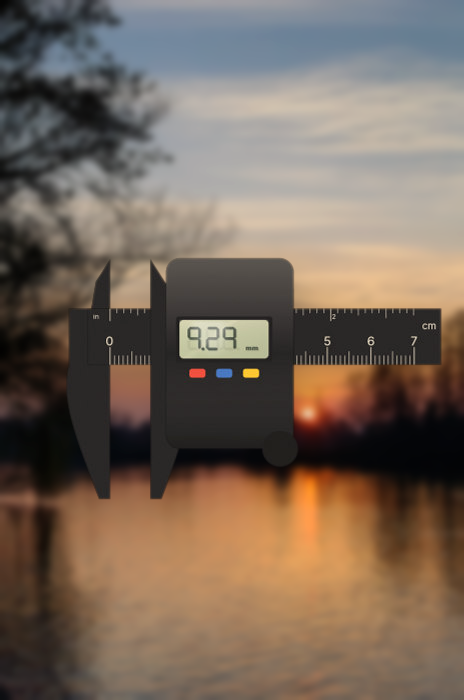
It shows {"value": 9.29, "unit": "mm"}
